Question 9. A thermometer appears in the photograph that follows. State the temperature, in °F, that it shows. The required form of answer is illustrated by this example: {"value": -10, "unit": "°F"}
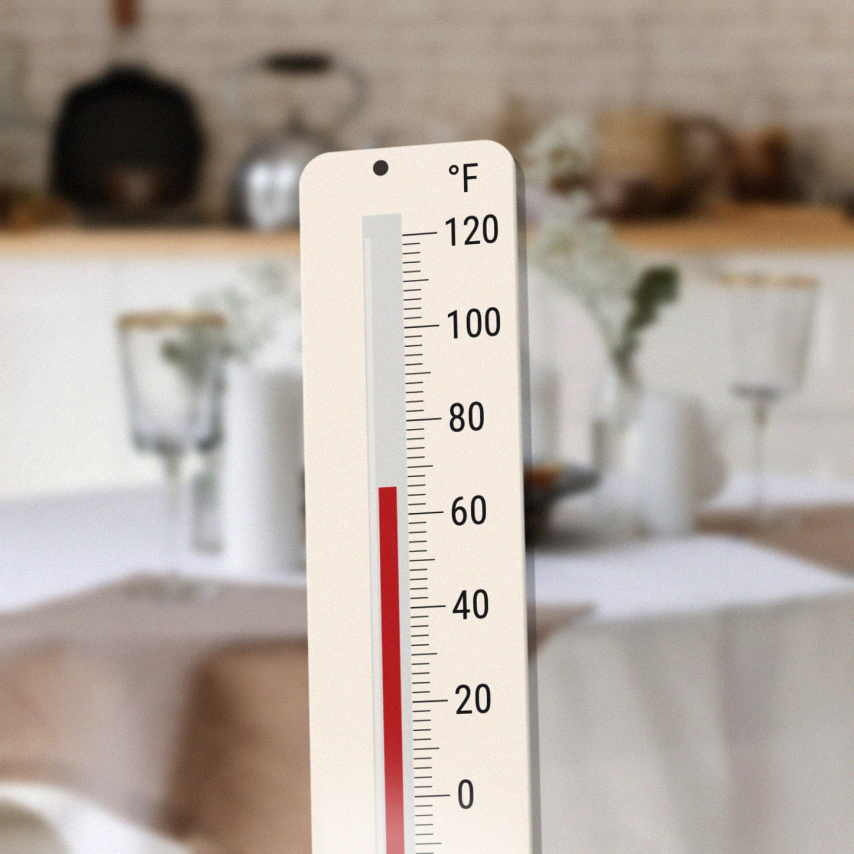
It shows {"value": 66, "unit": "°F"}
